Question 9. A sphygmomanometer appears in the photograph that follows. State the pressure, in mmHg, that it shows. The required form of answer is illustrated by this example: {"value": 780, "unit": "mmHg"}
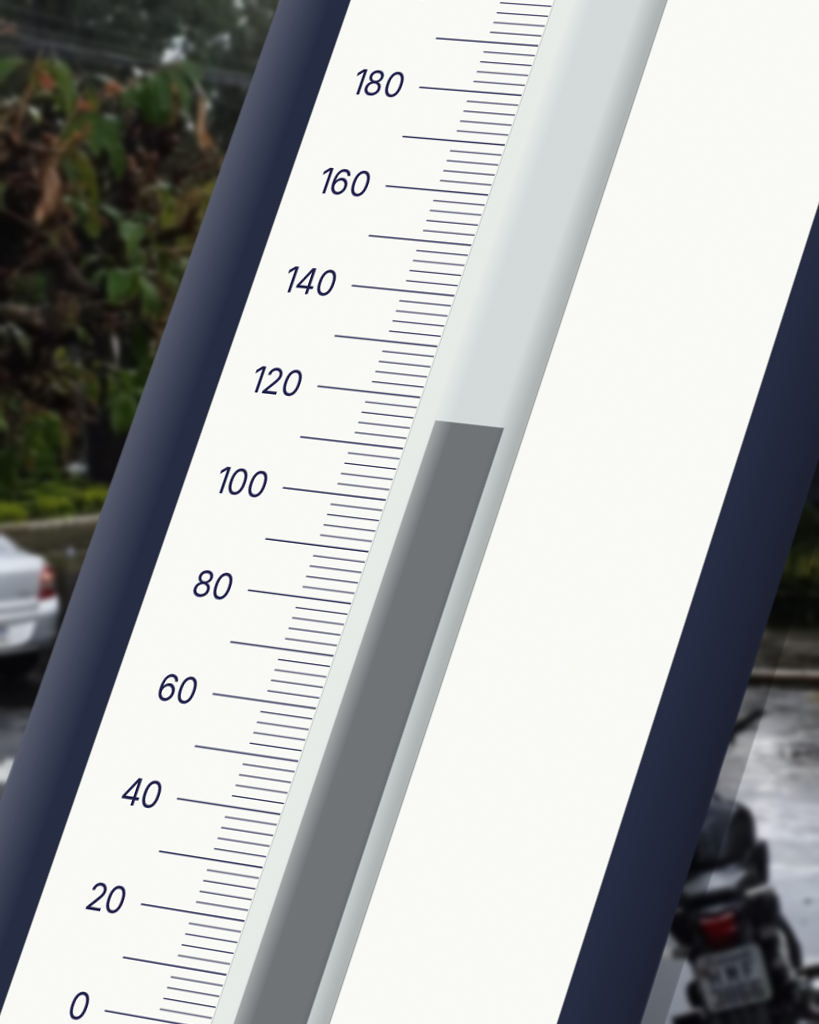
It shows {"value": 116, "unit": "mmHg"}
